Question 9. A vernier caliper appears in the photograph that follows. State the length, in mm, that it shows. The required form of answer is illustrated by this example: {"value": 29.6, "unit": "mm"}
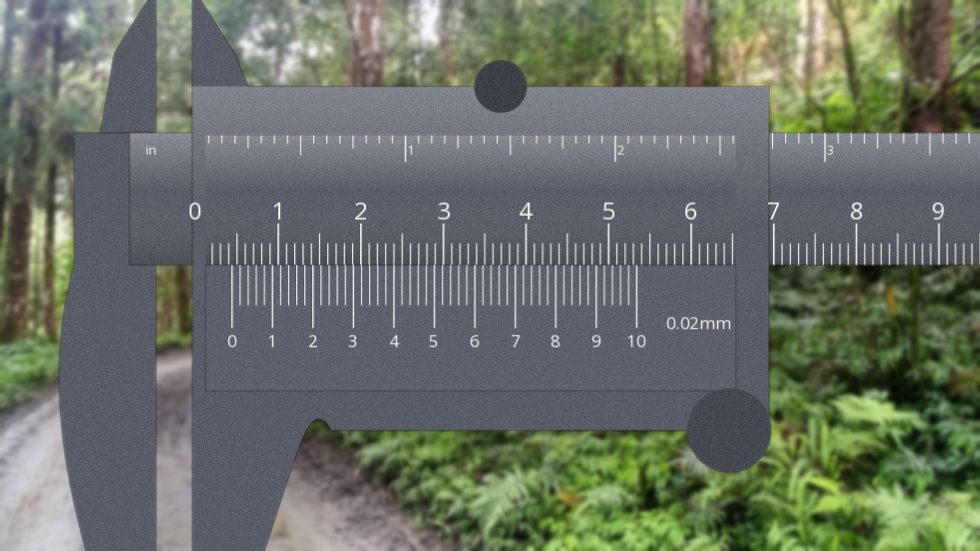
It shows {"value": 4.4, "unit": "mm"}
